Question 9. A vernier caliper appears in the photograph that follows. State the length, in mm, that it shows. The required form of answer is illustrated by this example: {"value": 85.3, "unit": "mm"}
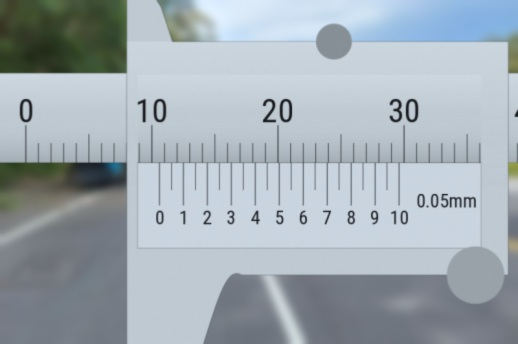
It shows {"value": 10.6, "unit": "mm"}
